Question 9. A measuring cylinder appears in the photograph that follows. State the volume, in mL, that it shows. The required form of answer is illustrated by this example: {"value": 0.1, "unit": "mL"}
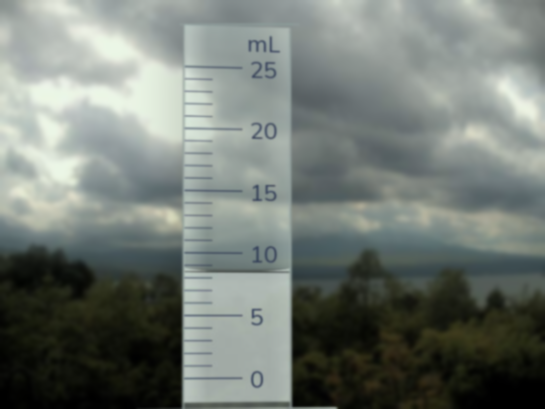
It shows {"value": 8.5, "unit": "mL"}
